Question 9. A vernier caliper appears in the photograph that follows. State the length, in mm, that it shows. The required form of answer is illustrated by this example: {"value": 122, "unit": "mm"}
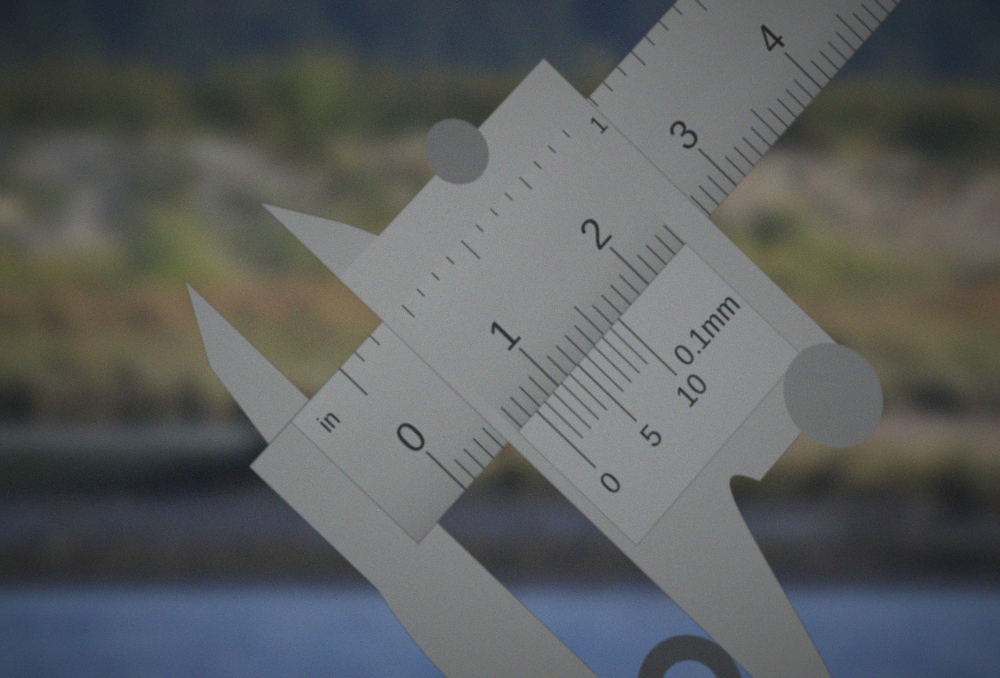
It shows {"value": 7.6, "unit": "mm"}
